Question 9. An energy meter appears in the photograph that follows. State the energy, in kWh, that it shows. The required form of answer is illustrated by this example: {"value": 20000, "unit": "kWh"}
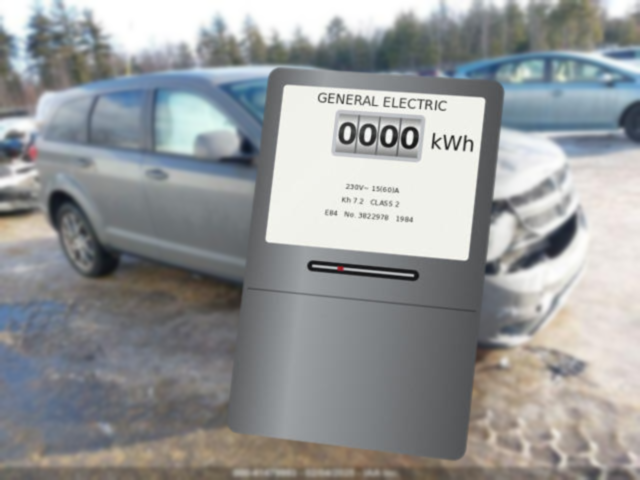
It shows {"value": 0, "unit": "kWh"}
